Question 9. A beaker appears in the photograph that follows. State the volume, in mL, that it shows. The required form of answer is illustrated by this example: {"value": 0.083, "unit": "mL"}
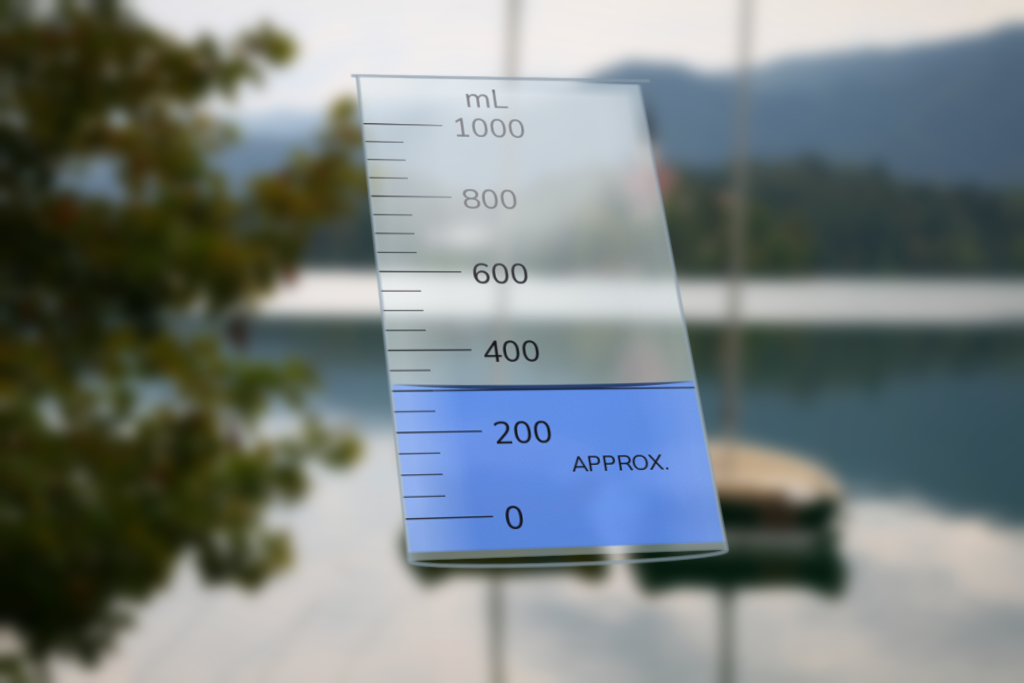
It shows {"value": 300, "unit": "mL"}
